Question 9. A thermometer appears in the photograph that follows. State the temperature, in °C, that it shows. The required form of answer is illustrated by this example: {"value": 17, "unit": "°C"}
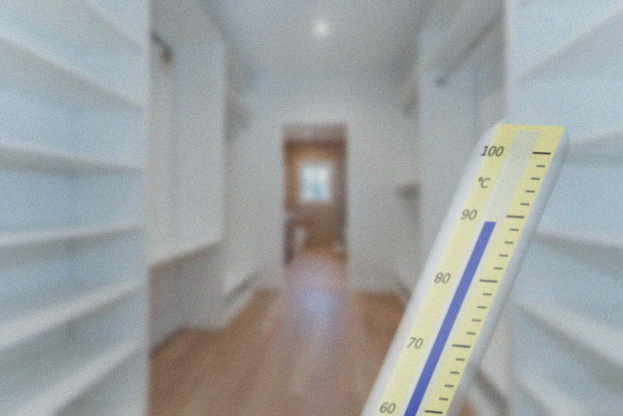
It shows {"value": 89, "unit": "°C"}
